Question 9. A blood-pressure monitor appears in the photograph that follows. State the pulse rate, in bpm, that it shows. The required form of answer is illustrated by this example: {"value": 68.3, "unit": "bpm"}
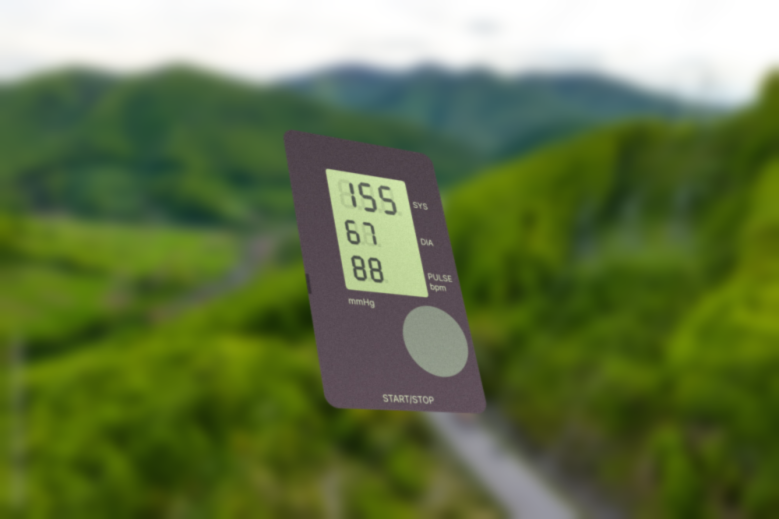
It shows {"value": 88, "unit": "bpm"}
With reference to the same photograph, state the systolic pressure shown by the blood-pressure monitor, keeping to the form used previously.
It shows {"value": 155, "unit": "mmHg"}
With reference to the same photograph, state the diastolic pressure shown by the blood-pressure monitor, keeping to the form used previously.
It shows {"value": 67, "unit": "mmHg"}
